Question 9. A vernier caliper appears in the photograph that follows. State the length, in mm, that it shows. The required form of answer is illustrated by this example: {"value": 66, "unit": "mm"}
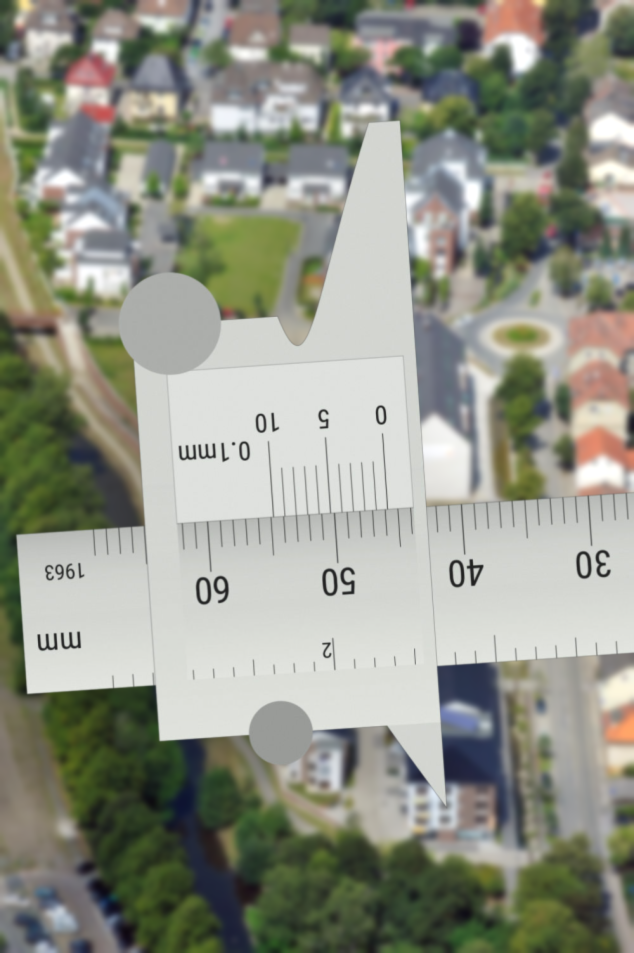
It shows {"value": 45.8, "unit": "mm"}
